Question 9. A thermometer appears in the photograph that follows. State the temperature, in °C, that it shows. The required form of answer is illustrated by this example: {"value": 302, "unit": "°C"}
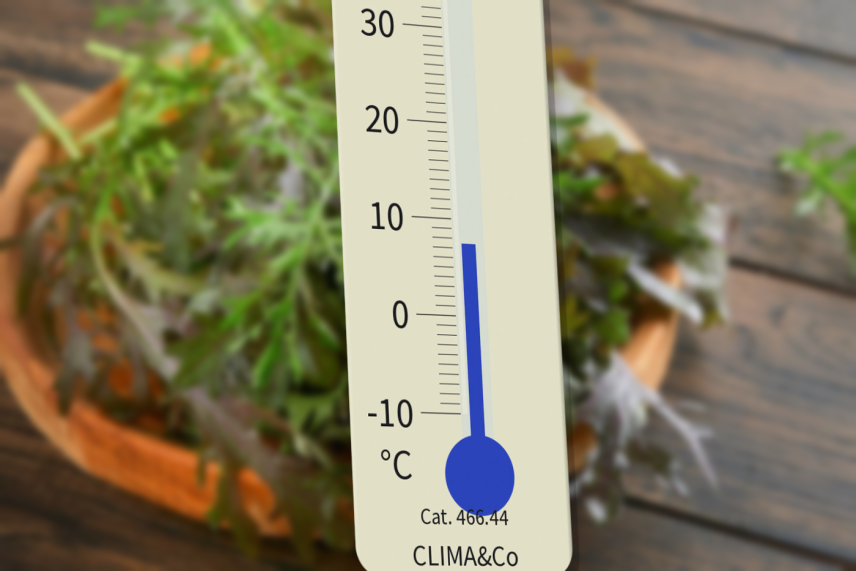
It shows {"value": 7.5, "unit": "°C"}
